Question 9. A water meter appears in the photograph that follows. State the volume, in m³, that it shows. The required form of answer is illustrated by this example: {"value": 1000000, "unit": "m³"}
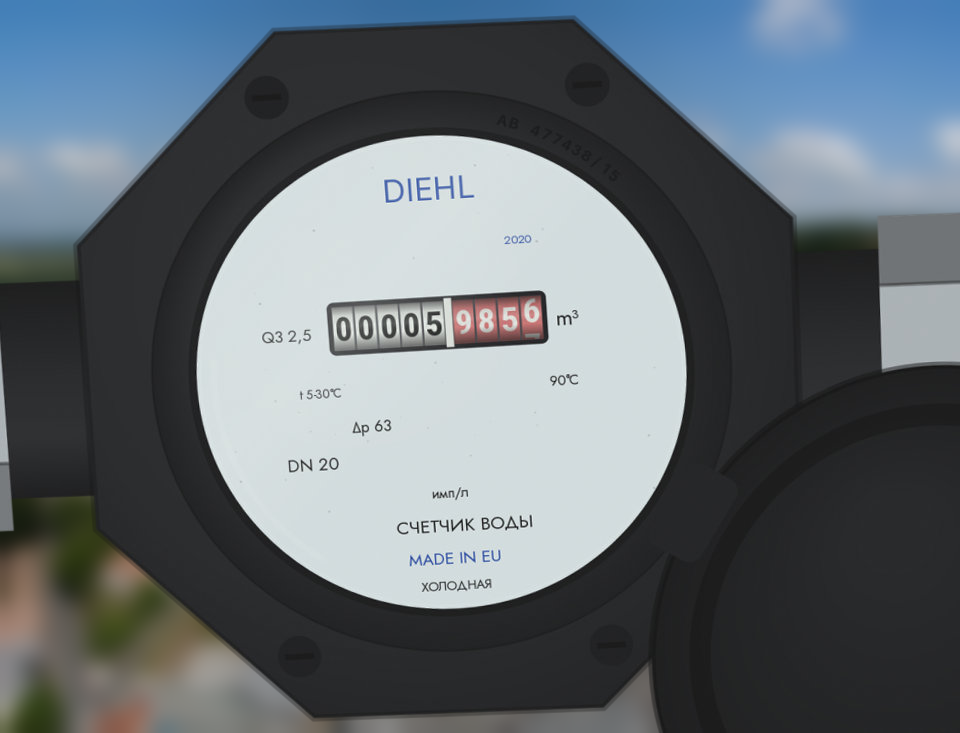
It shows {"value": 5.9856, "unit": "m³"}
